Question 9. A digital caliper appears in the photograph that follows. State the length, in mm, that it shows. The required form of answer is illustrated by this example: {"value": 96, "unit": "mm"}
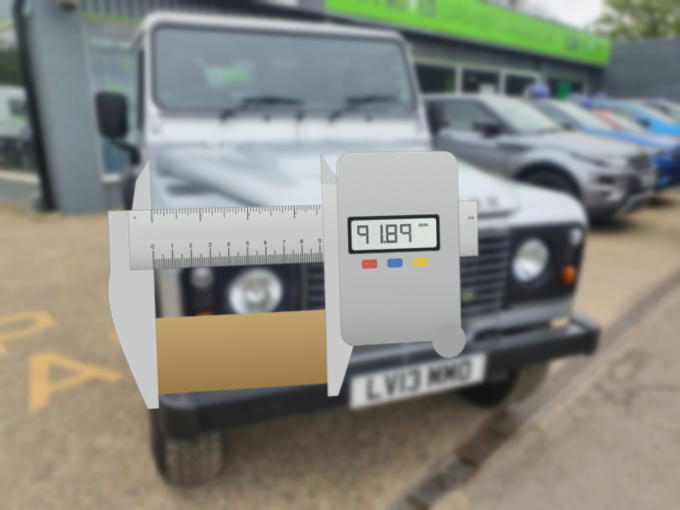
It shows {"value": 91.89, "unit": "mm"}
